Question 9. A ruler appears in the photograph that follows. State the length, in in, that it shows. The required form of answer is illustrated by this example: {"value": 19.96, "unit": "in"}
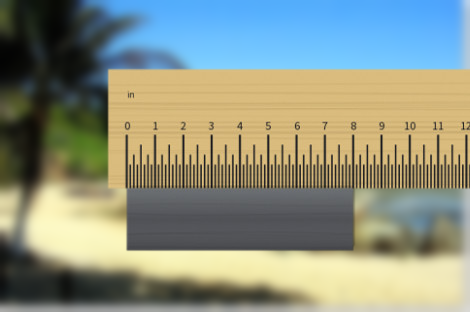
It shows {"value": 8, "unit": "in"}
